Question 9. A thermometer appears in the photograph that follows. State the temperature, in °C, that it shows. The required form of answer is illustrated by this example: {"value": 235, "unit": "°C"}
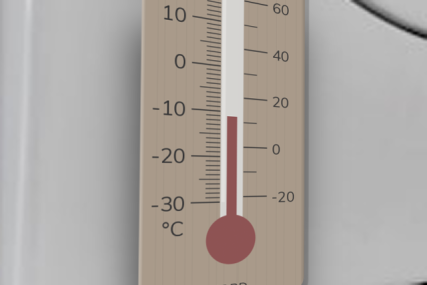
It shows {"value": -11, "unit": "°C"}
